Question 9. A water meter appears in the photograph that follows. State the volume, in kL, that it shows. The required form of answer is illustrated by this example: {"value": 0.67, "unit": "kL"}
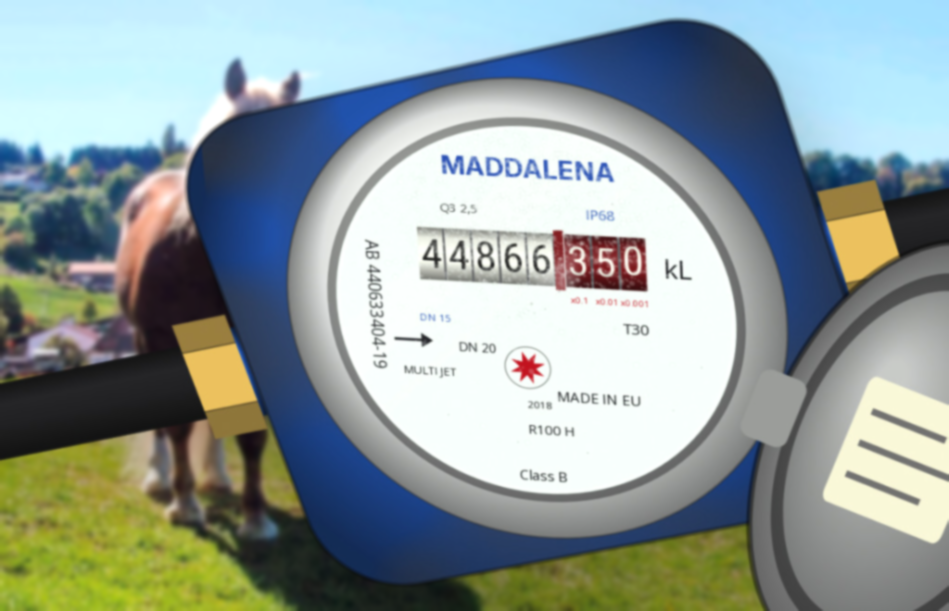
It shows {"value": 44866.350, "unit": "kL"}
